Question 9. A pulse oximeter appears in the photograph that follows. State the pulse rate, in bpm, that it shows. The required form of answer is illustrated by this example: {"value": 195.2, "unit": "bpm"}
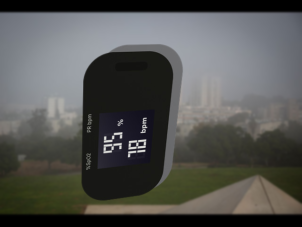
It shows {"value": 78, "unit": "bpm"}
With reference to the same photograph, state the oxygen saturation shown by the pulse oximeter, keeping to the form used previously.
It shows {"value": 95, "unit": "%"}
